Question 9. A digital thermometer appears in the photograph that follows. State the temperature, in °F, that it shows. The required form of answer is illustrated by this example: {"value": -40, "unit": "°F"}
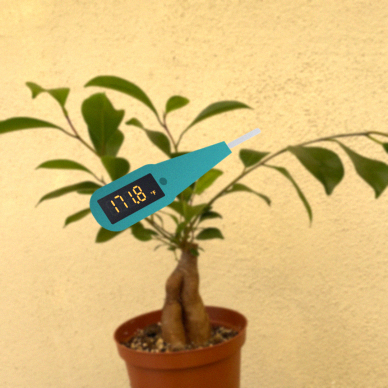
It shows {"value": 171.8, "unit": "°F"}
